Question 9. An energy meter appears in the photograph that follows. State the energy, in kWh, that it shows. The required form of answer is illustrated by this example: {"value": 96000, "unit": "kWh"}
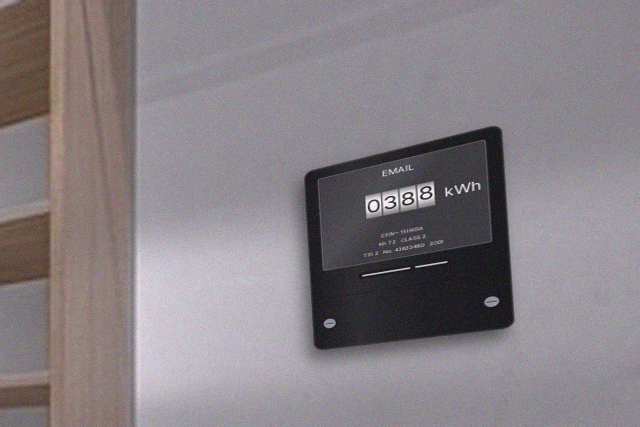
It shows {"value": 388, "unit": "kWh"}
